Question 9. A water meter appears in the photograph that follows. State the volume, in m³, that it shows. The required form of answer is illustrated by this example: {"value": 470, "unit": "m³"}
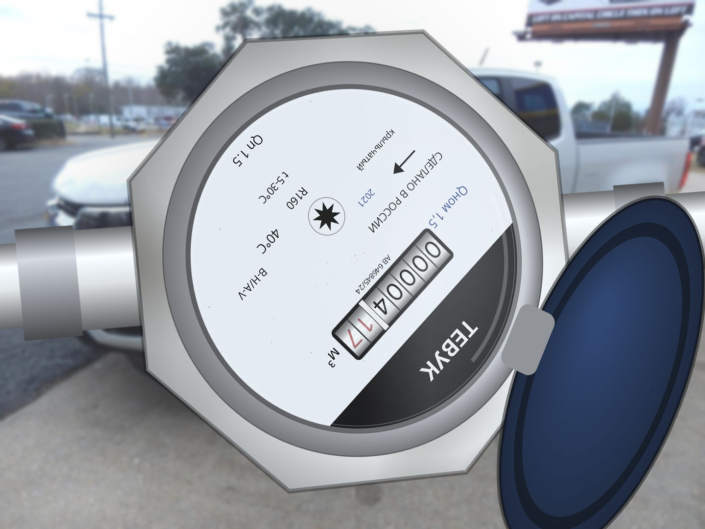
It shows {"value": 4.17, "unit": "m³"}
